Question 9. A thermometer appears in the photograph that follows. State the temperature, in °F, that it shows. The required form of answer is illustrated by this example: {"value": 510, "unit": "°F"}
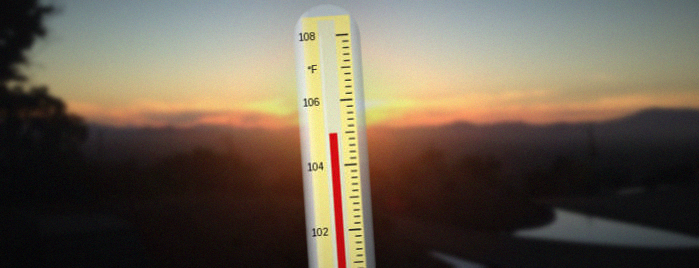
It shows {"value": 105, "unit": "°F"}
